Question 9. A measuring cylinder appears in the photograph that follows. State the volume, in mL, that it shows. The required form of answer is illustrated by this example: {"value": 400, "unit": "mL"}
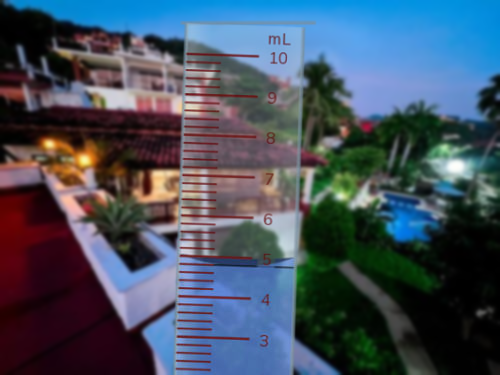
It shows {"value": 4.8, "unit": "mL"}
